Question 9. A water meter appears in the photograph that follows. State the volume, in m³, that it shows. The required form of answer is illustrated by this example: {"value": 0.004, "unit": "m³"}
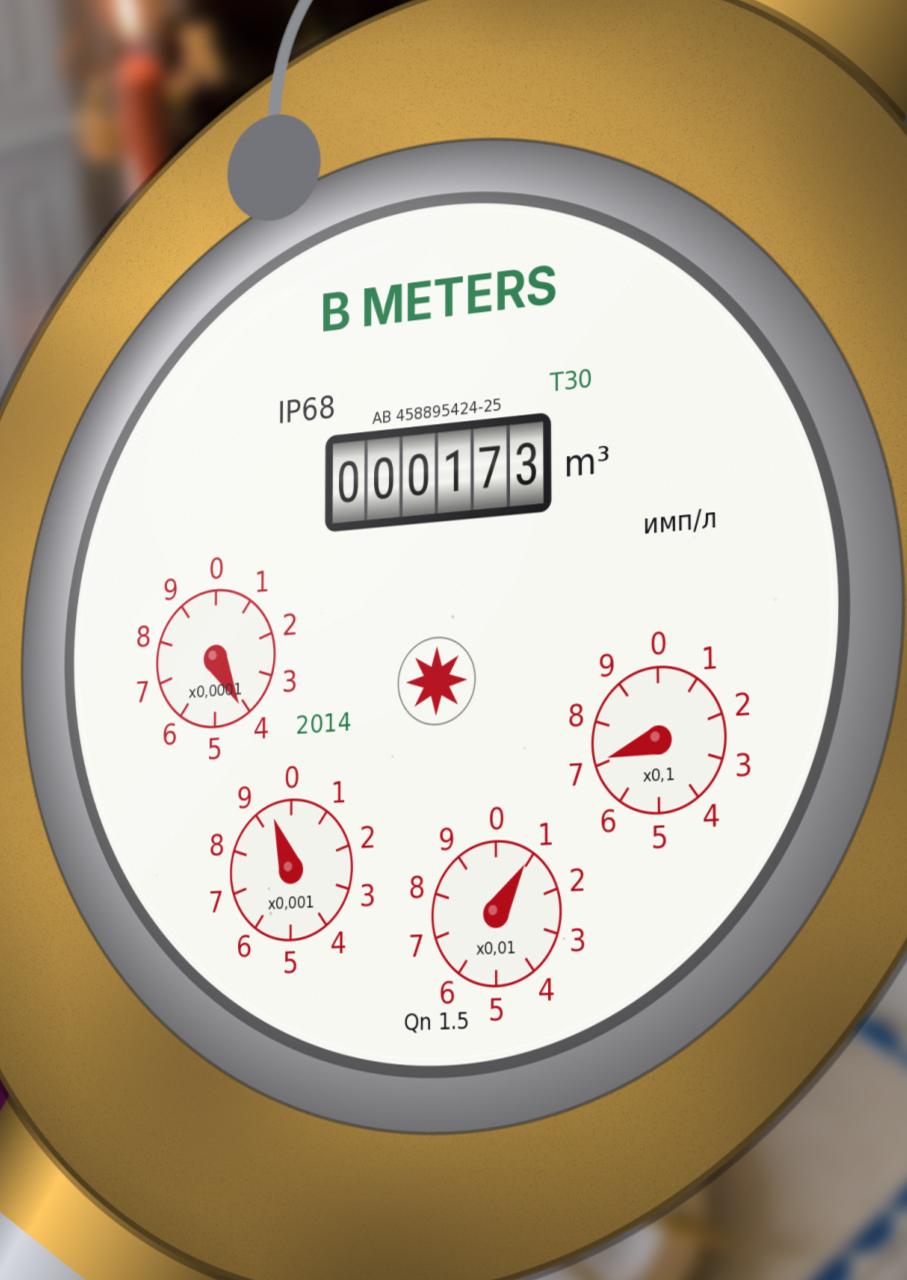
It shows {"value": 173.7094, "unit": "m³"}
